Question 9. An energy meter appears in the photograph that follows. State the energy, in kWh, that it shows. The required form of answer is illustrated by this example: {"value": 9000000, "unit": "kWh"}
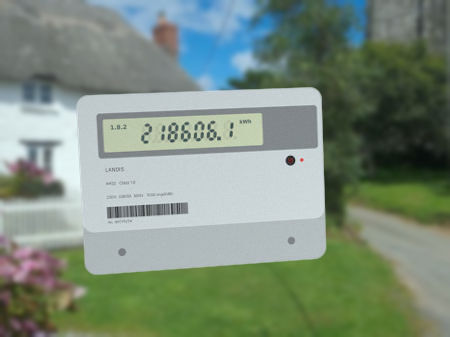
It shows {"value": 218606.1, "unit": "kWh"}
